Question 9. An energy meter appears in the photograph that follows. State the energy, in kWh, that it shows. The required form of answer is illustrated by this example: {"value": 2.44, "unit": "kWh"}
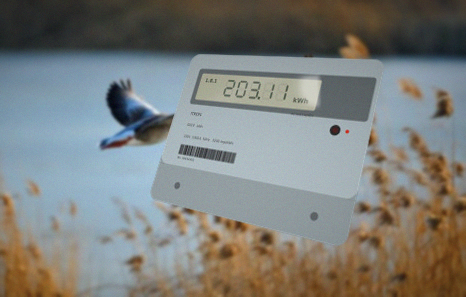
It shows {"value": 203.11, "unit": "kWh"}
